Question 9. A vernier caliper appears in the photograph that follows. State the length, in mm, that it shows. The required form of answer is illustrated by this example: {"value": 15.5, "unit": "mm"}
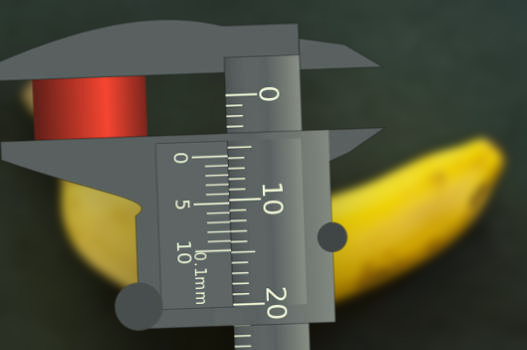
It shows {"value": 5.8, "unit": "mm"}
